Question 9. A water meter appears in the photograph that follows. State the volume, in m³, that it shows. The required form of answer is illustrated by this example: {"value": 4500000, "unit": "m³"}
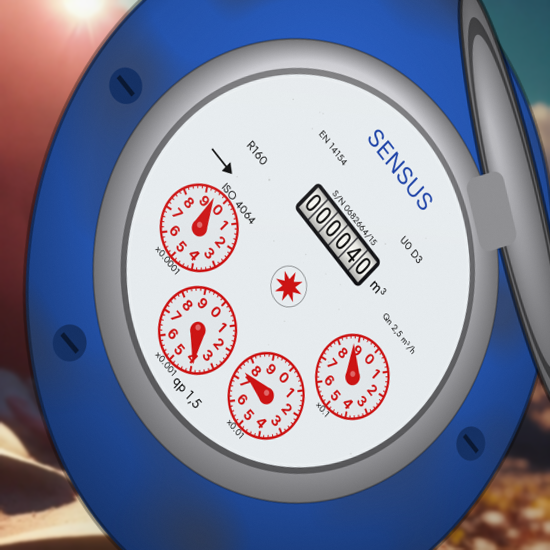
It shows {"value": 40.8739, "unit": "m³"}
